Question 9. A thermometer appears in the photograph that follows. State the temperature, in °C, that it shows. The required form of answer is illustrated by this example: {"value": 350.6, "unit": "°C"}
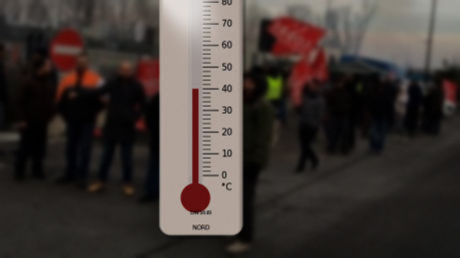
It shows {"value": 40, "unit": "°C"}
